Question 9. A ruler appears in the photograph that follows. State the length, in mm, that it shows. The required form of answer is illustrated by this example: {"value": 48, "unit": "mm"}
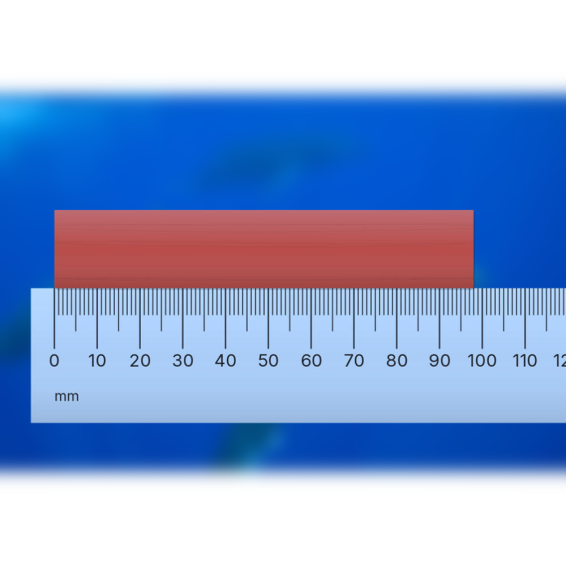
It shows {"value": 98, "unit": "mm"}
